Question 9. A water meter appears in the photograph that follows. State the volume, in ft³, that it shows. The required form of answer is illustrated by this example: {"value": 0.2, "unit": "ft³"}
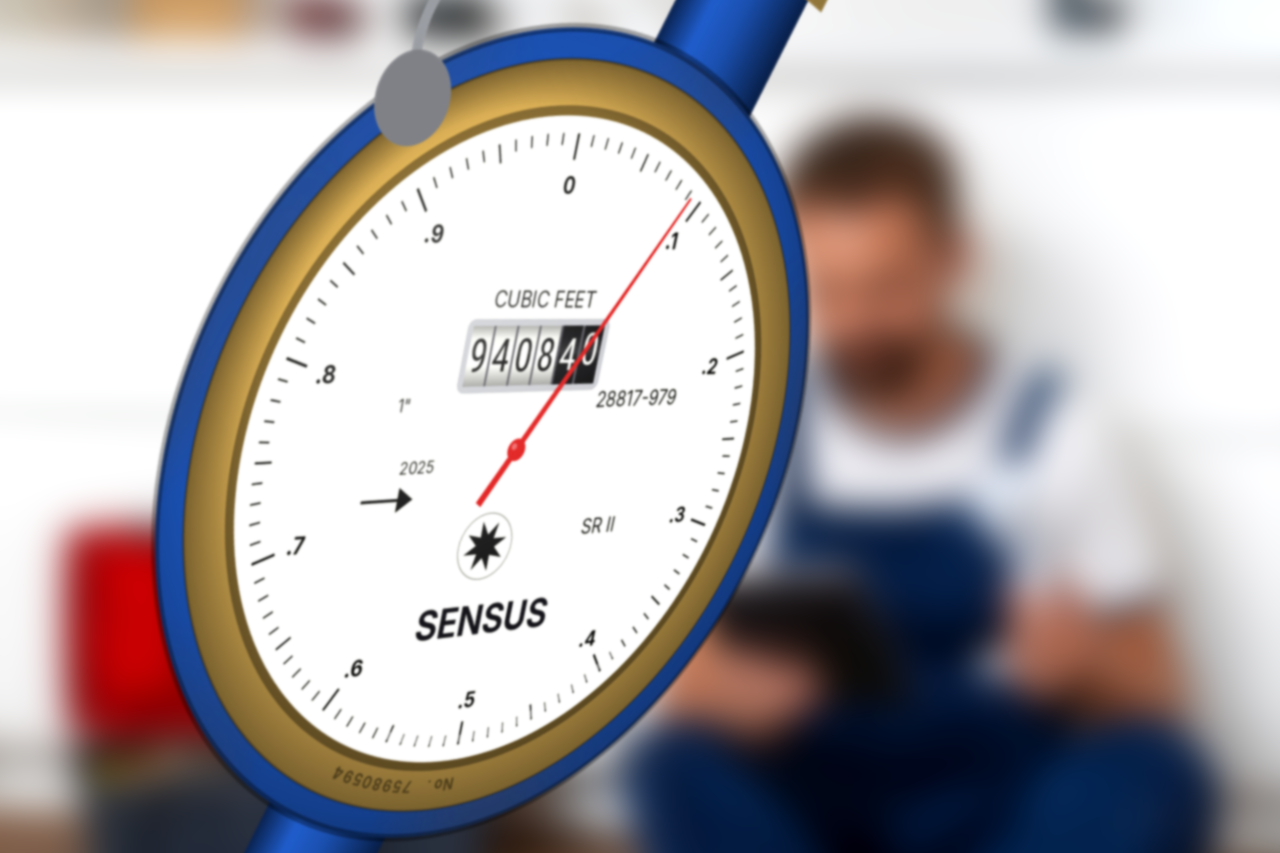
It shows {"value": 940840.09, "unit": "ft³"}
